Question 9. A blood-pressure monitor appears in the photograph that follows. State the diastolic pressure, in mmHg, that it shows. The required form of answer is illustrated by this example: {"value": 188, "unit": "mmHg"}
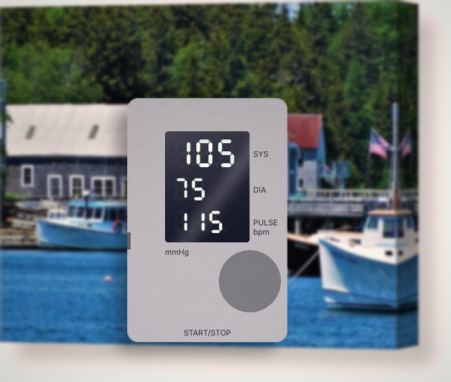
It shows {"value": 75, "unit": "mmHg"}
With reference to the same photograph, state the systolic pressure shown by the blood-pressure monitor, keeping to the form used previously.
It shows {"value": 105, "unit": "mmHg"}
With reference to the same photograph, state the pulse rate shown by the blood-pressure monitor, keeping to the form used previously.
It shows {"value": 115, "unit": "bpm"}
